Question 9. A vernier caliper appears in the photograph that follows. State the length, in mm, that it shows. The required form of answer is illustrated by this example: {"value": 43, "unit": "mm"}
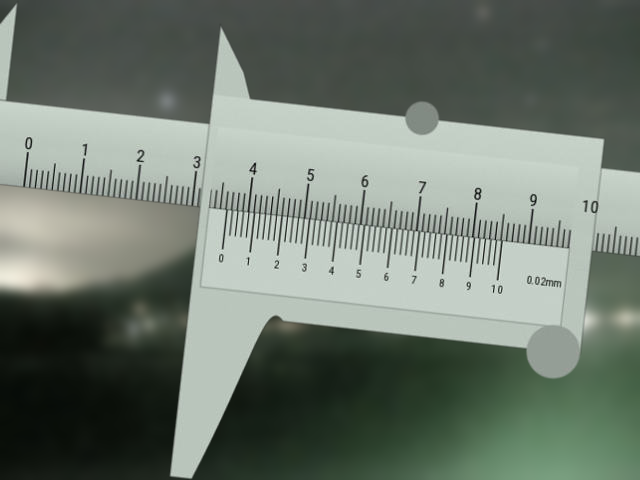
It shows {"value": 36.2, "unit": "mm"}
